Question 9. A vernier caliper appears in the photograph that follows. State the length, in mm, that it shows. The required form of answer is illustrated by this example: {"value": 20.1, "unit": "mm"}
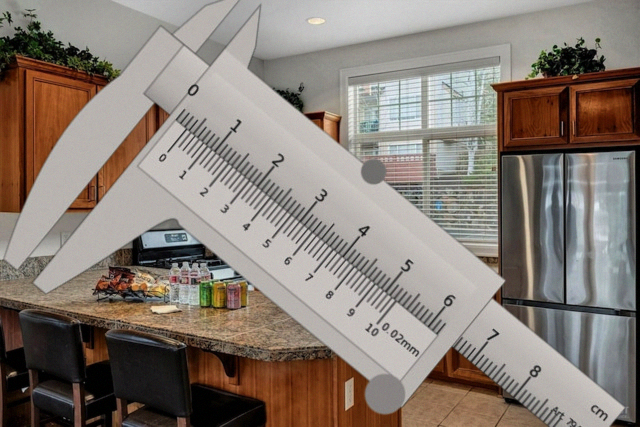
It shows {"value": 3.5, "unit": "mm"}
